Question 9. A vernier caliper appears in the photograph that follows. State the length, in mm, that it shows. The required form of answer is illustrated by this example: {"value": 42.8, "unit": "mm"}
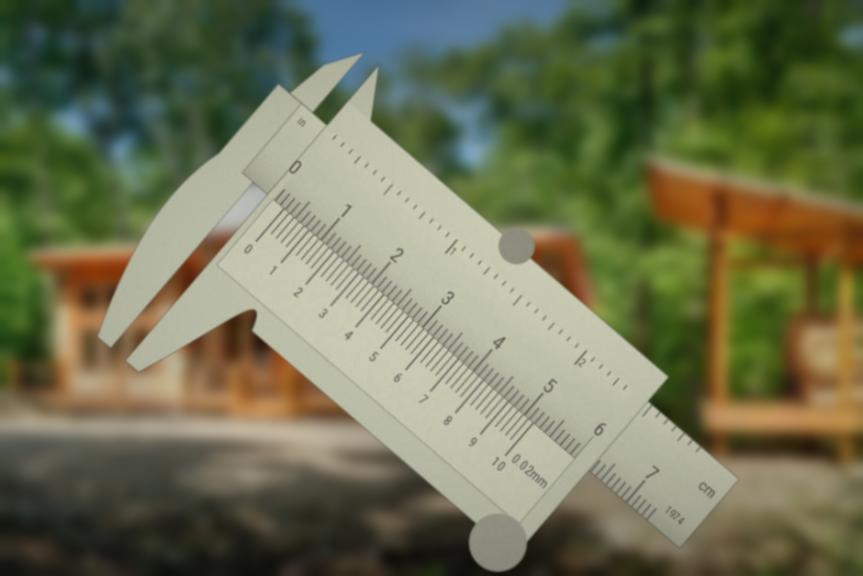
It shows {"value": 2.8, "unit": "mm"}
